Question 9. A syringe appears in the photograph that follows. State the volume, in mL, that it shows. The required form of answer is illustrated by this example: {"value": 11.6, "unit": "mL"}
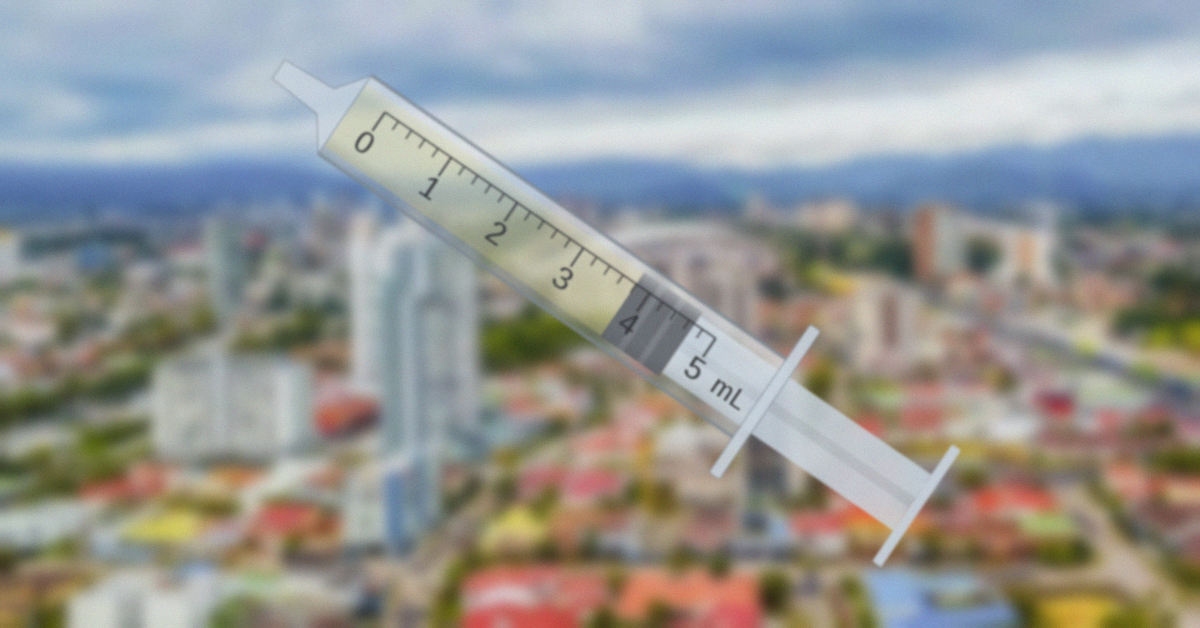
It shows {"value": 3.8, "unit": "mL"}
